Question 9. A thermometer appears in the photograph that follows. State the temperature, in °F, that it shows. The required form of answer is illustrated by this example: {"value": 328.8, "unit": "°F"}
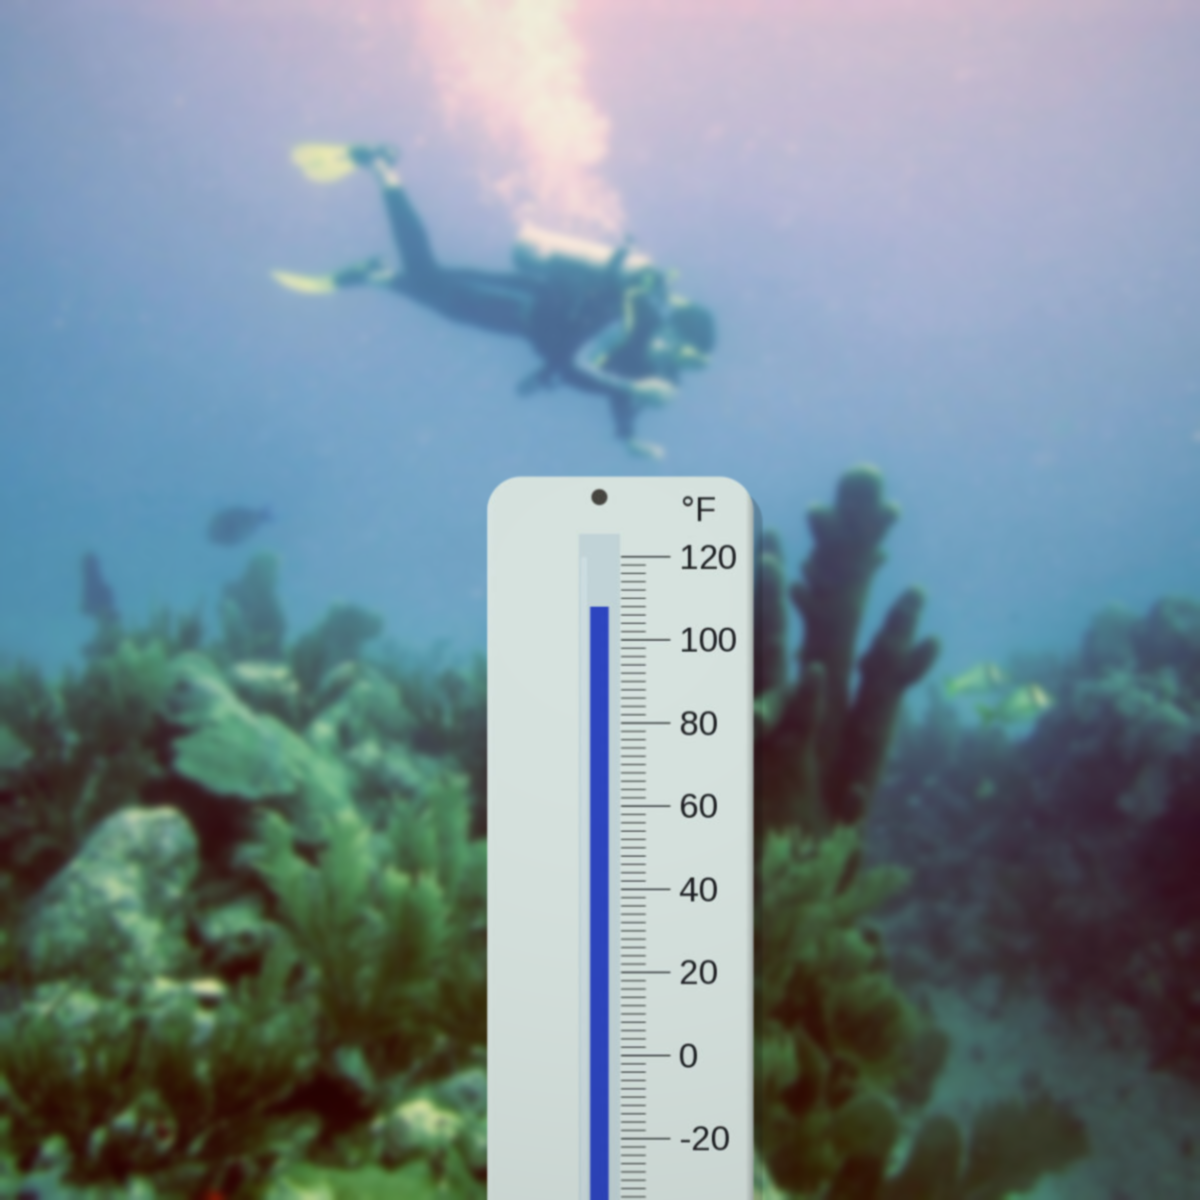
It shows {"value": 108, "unit": "°F"}
